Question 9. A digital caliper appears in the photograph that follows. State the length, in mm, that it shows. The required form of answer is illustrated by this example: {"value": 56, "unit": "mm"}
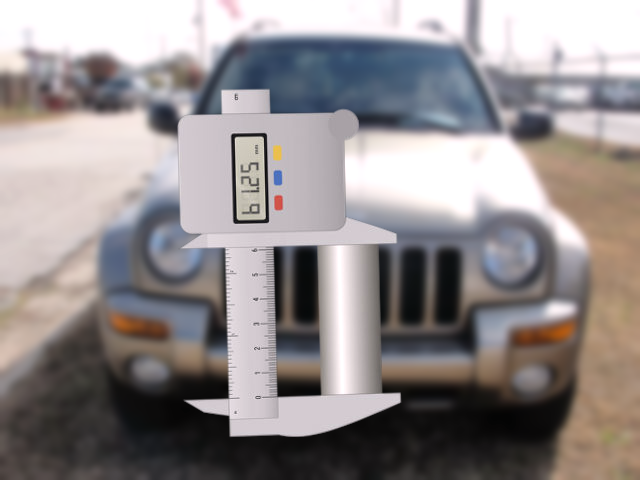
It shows {"value": 61.25, "unit": "mm"}
